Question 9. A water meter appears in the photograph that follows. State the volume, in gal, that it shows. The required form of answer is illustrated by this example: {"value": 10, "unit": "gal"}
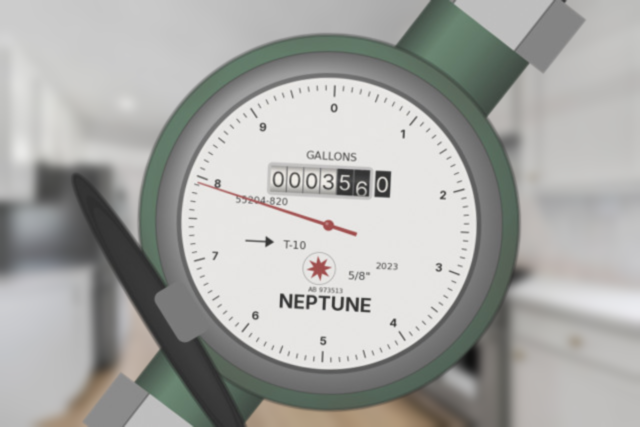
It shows {"value": 3557.9, "unit": "gal"}
